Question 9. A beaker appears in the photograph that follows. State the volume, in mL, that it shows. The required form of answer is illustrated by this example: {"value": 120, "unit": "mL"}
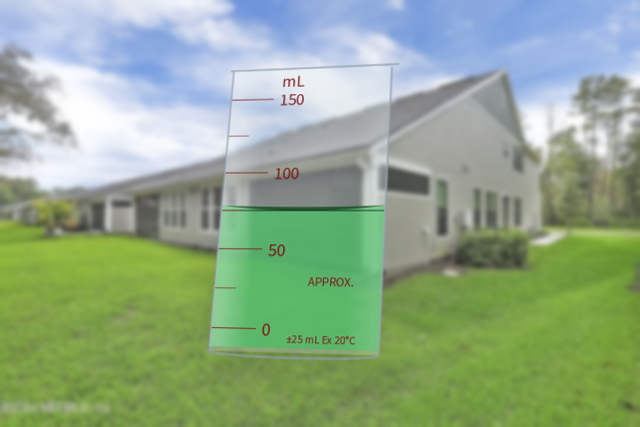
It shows {"value": 75, "unit": "mL"}
